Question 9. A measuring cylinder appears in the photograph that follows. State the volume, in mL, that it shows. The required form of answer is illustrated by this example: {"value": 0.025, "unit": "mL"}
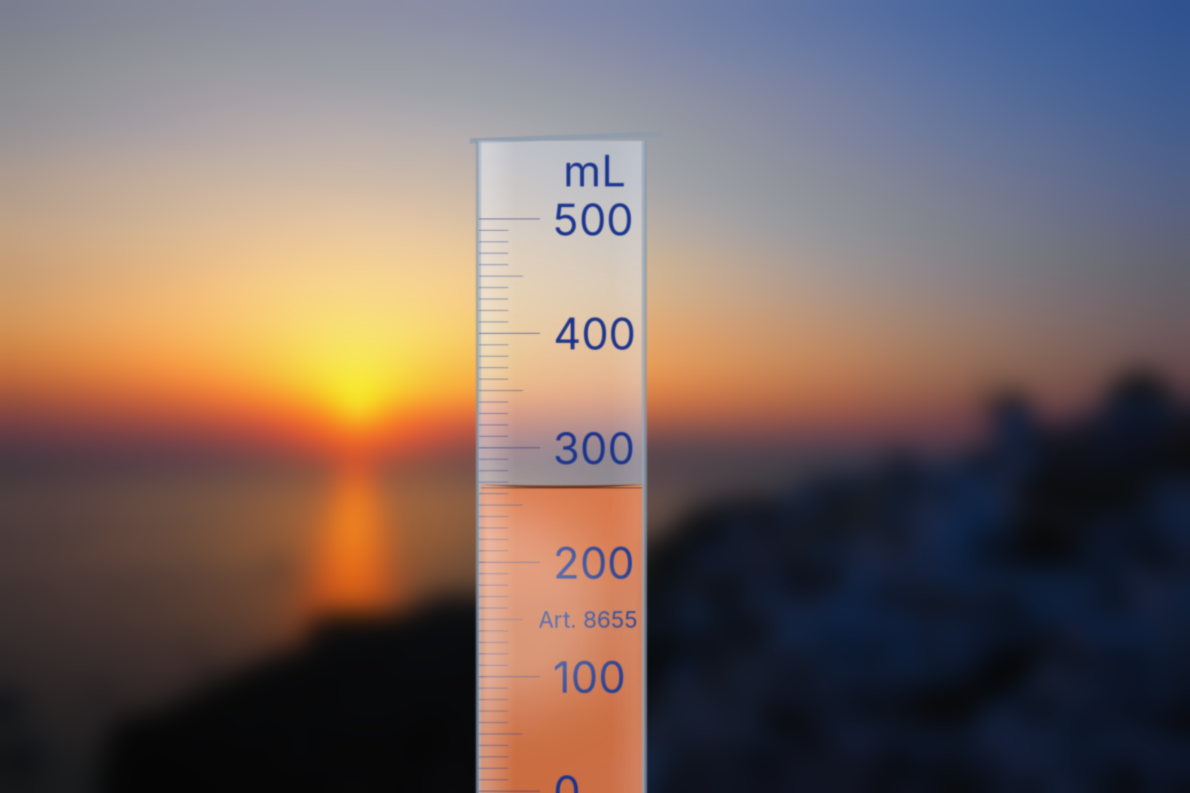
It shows {"value": 265, "unit": "mL"}
